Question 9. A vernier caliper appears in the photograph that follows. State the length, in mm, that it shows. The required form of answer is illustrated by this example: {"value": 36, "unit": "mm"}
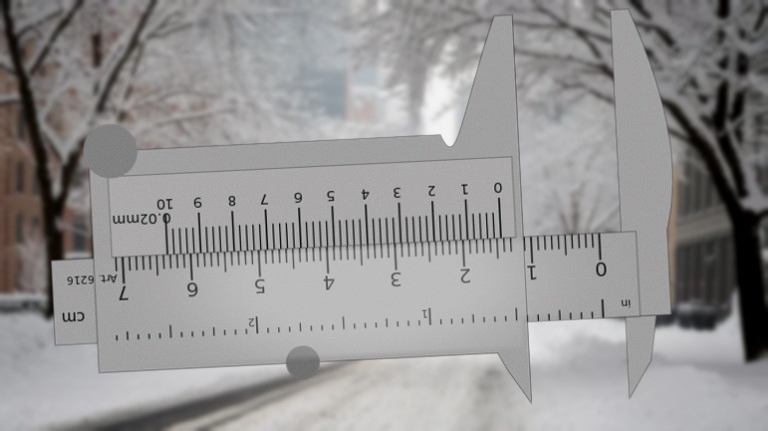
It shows {"value": 14.4, "unit": "mm"}
